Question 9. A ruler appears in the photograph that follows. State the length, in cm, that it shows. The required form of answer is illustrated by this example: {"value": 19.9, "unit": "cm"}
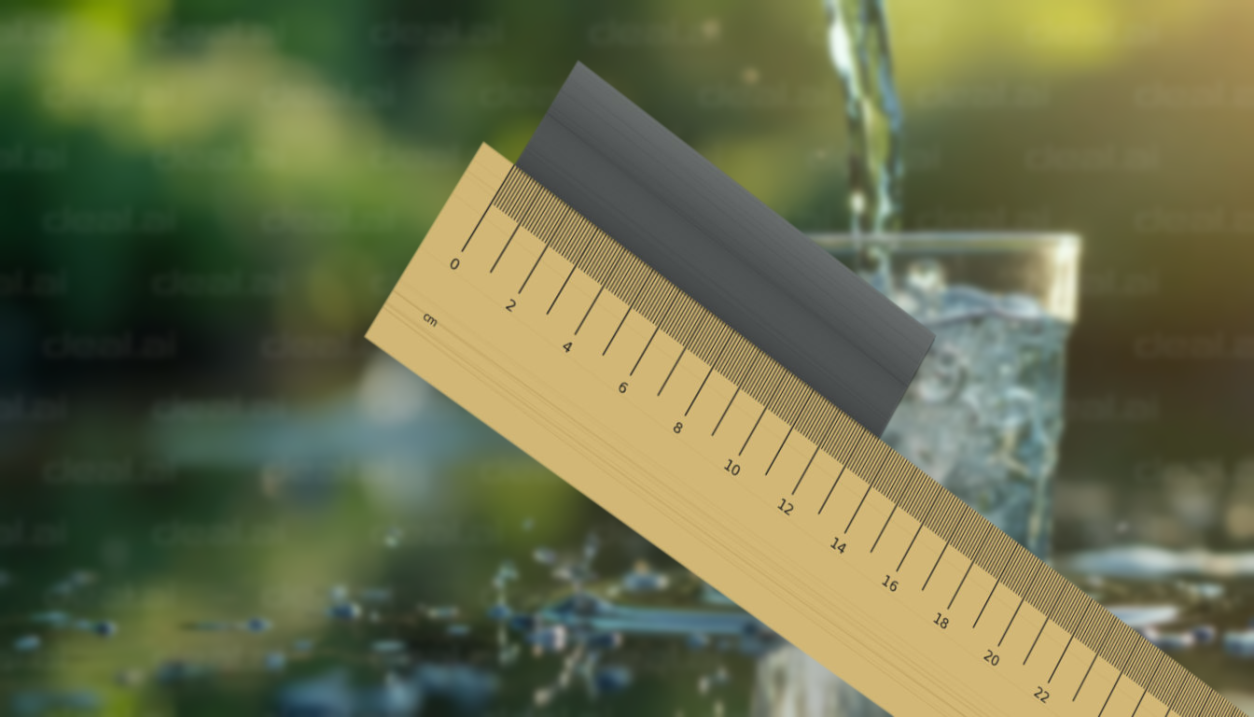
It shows {"value": 13.5, "unit": "cm"}
